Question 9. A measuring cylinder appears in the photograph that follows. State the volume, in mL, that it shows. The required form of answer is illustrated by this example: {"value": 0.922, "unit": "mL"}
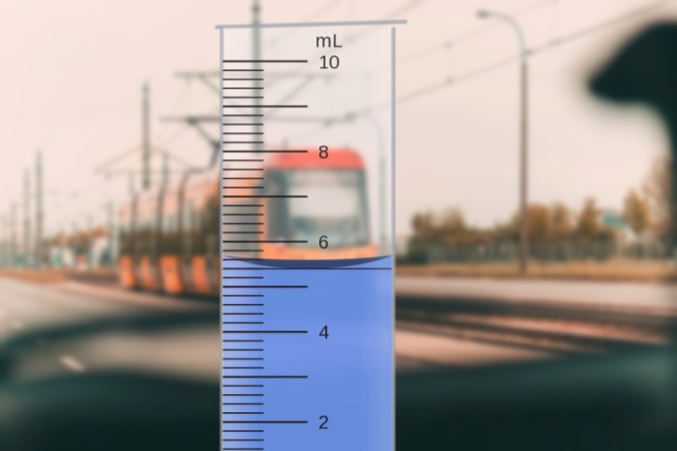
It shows {"value": 5.4, "unit": "mL"}
